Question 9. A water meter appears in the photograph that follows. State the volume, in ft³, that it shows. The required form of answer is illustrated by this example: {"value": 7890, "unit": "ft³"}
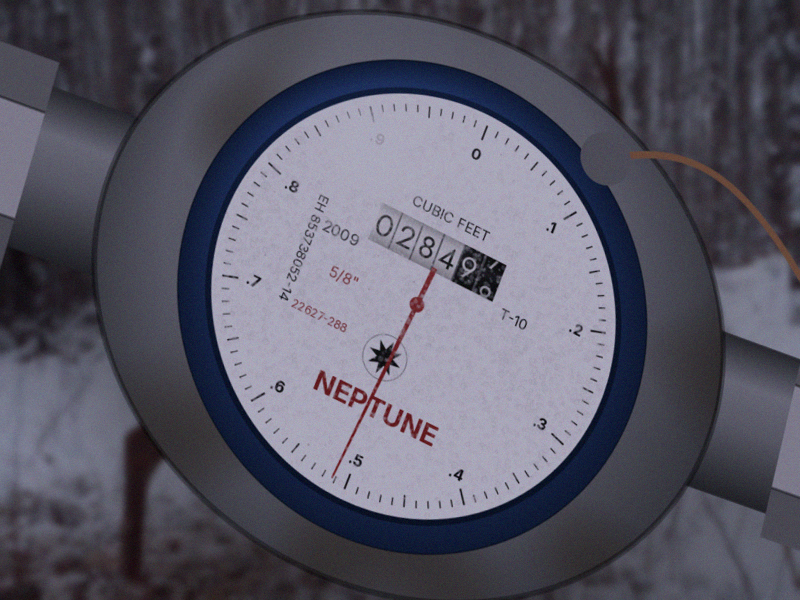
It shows {"value": 28497.51, "unit": "ft³"}
